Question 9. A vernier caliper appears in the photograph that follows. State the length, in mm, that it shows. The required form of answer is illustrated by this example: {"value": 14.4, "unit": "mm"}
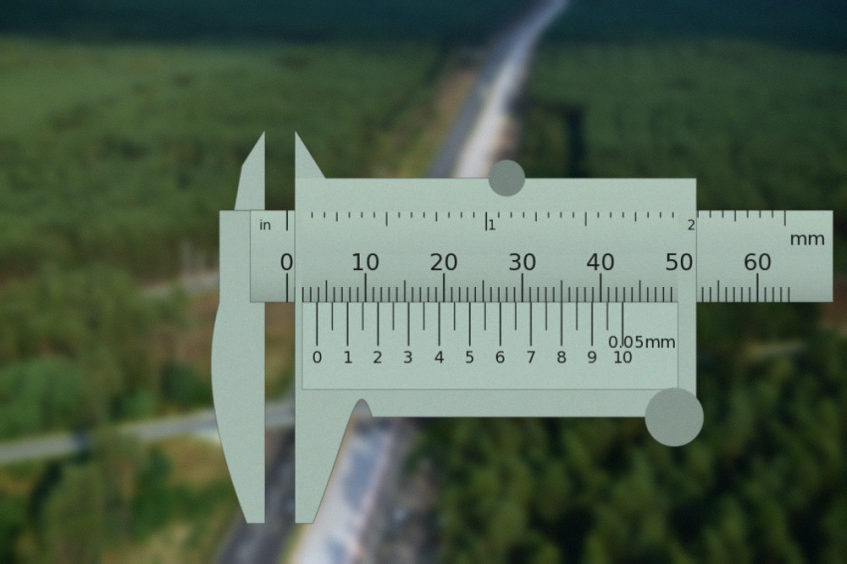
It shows {"value": 3.8, "unit": "mm"}
